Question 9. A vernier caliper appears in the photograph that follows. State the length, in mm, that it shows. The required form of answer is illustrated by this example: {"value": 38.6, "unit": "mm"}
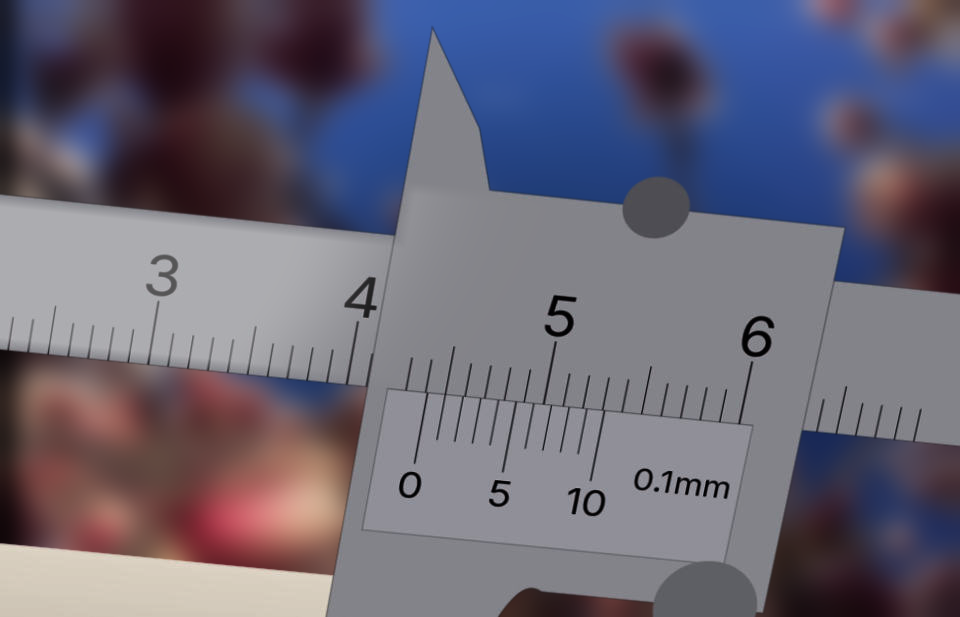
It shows {"value": 44.1, "unit": "mm"}
